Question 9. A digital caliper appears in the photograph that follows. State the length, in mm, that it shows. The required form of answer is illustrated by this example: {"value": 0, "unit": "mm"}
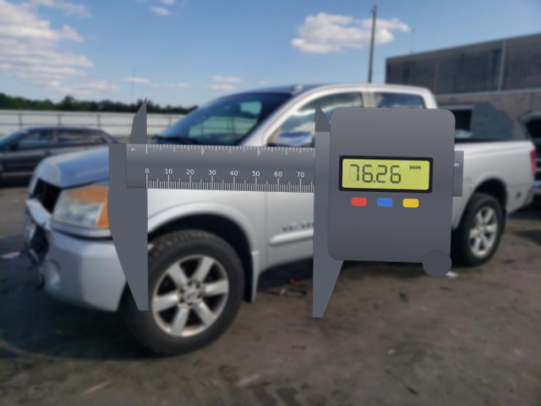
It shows {"value": 76.26, "unit": "mm"}
